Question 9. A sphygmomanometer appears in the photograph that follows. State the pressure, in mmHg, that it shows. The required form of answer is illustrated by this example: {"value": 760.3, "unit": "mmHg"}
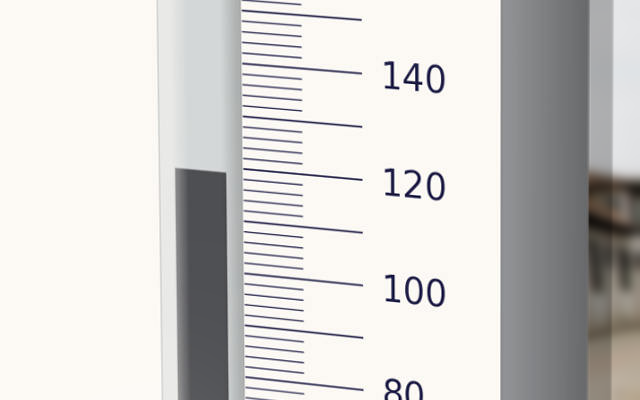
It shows {"value": 119, "unit": "mmHg"}
